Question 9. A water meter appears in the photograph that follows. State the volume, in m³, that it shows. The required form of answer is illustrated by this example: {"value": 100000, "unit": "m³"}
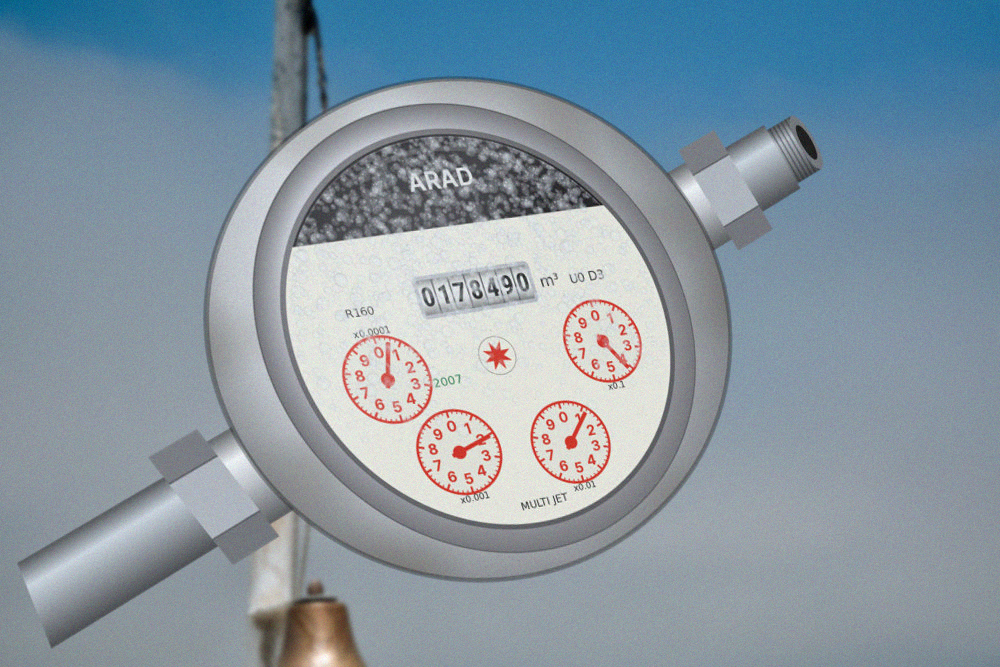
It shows {"value": 178490.4120, "unit": "m³"}
